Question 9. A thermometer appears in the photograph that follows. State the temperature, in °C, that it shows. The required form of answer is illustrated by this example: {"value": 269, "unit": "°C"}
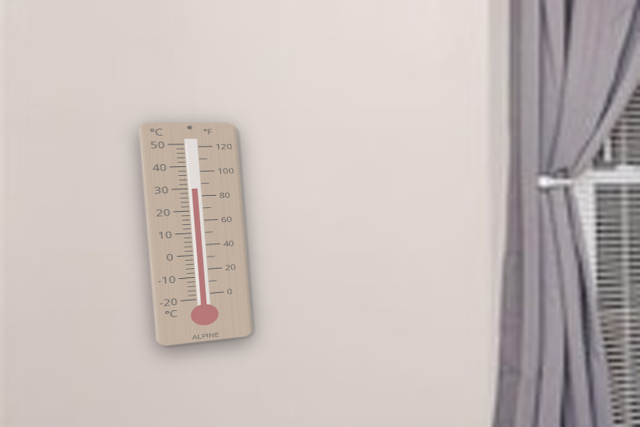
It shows {"value": 30, "unit": "°C"}
